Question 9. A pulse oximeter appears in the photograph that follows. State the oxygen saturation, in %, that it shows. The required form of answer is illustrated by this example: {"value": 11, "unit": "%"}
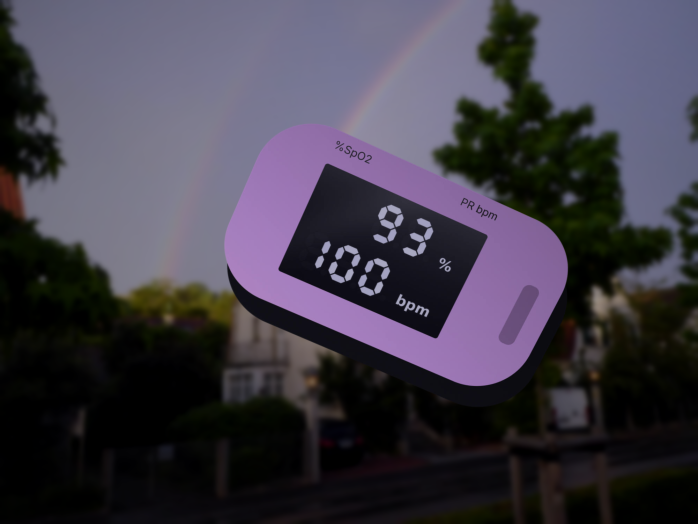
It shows {"value": 93, "unit": "%"}
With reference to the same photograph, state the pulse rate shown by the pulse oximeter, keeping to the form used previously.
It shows {"value": 100, "unit": "bpm"}
